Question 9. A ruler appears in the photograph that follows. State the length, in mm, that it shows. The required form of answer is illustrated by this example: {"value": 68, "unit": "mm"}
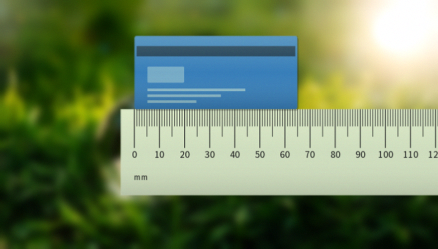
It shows {"value": 65, "unit": "mm"}
